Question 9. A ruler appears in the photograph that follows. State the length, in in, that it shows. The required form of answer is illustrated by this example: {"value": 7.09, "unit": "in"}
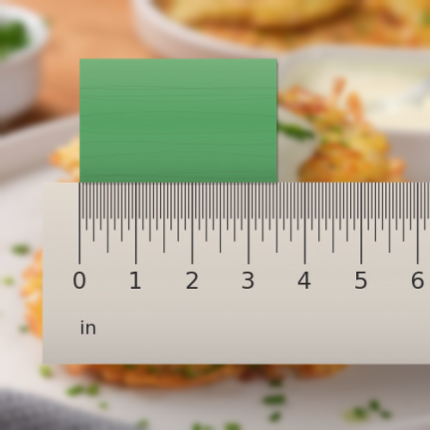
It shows {"value": 3.5, "unit": "in"}
